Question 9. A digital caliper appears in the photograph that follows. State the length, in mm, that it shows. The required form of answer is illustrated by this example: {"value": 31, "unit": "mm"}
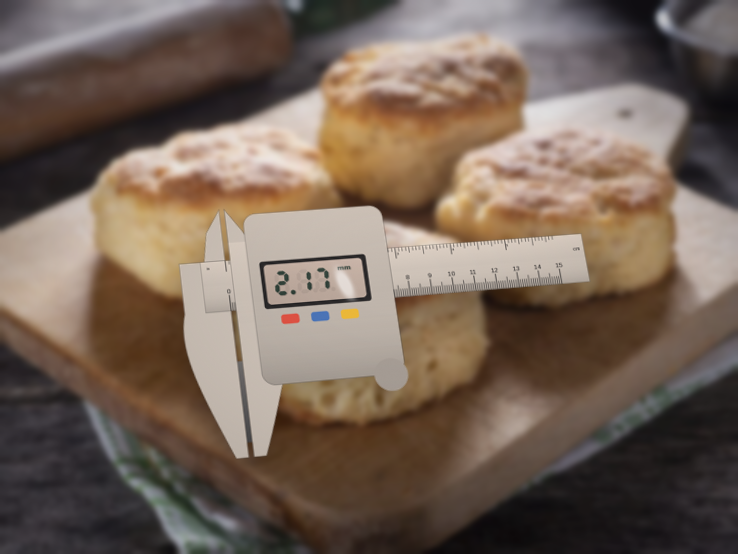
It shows {"value": 2.17, "unit": "mm"}
